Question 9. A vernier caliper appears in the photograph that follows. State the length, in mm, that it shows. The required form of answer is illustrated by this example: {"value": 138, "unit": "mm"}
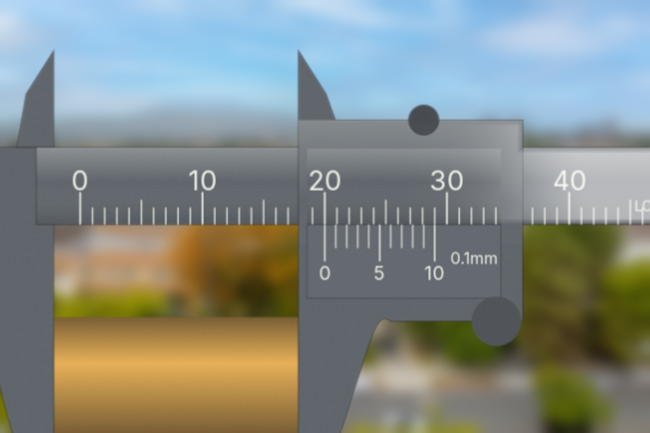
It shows {"value": 20.0, "unit": "mm"}
